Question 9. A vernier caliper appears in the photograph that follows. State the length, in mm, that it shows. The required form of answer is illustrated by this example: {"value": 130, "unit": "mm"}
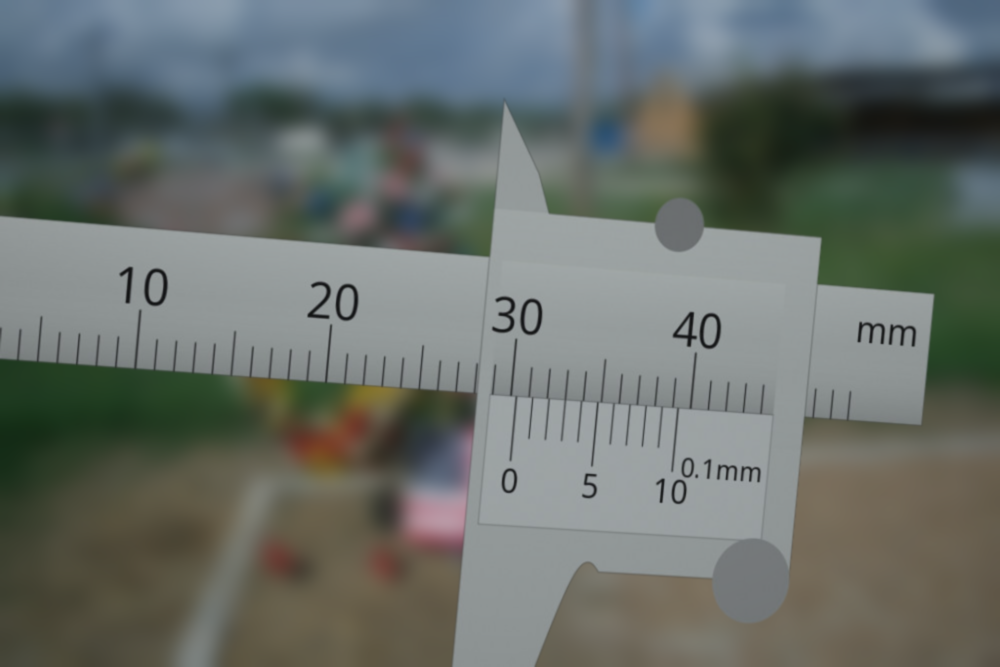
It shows {"value": 30.3, "unit": "mm"}
